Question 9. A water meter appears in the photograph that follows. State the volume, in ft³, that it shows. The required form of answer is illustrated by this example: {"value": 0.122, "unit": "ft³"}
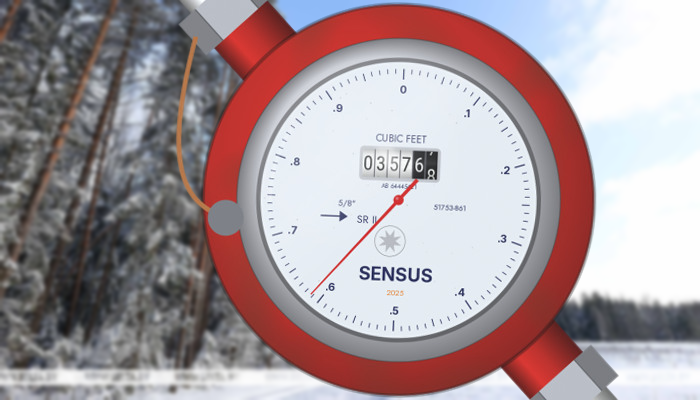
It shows {"value": 35767.61, "unit": "ft³"}
